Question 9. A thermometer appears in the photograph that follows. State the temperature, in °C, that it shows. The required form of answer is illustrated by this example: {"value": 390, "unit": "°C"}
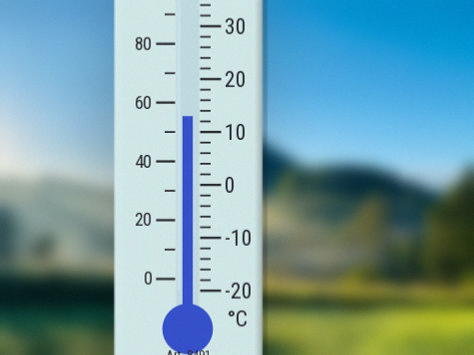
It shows {"value": 13, "unit": "°C"}
